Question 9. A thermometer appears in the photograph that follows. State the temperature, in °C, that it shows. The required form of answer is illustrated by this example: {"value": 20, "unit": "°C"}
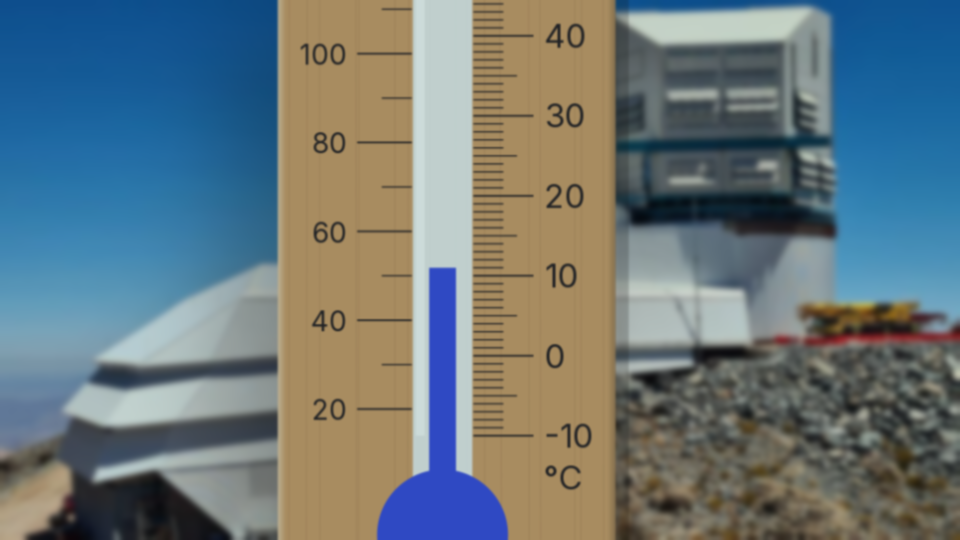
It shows {"value": 11, "unit": "°C"}
